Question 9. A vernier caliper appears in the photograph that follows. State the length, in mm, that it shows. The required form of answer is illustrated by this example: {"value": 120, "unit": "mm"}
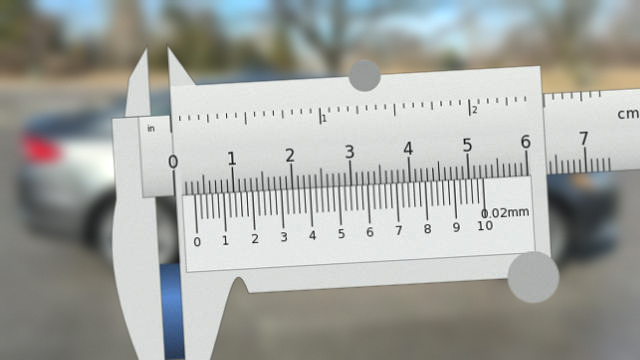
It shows {"value": 3.4, "unit": "mm"}
